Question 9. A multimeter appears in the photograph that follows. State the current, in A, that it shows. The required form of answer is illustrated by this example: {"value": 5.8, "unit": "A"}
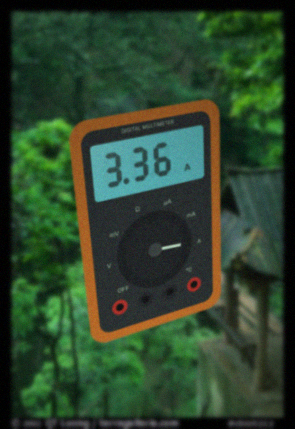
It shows {"value": 3.36, "unit": "A"}
